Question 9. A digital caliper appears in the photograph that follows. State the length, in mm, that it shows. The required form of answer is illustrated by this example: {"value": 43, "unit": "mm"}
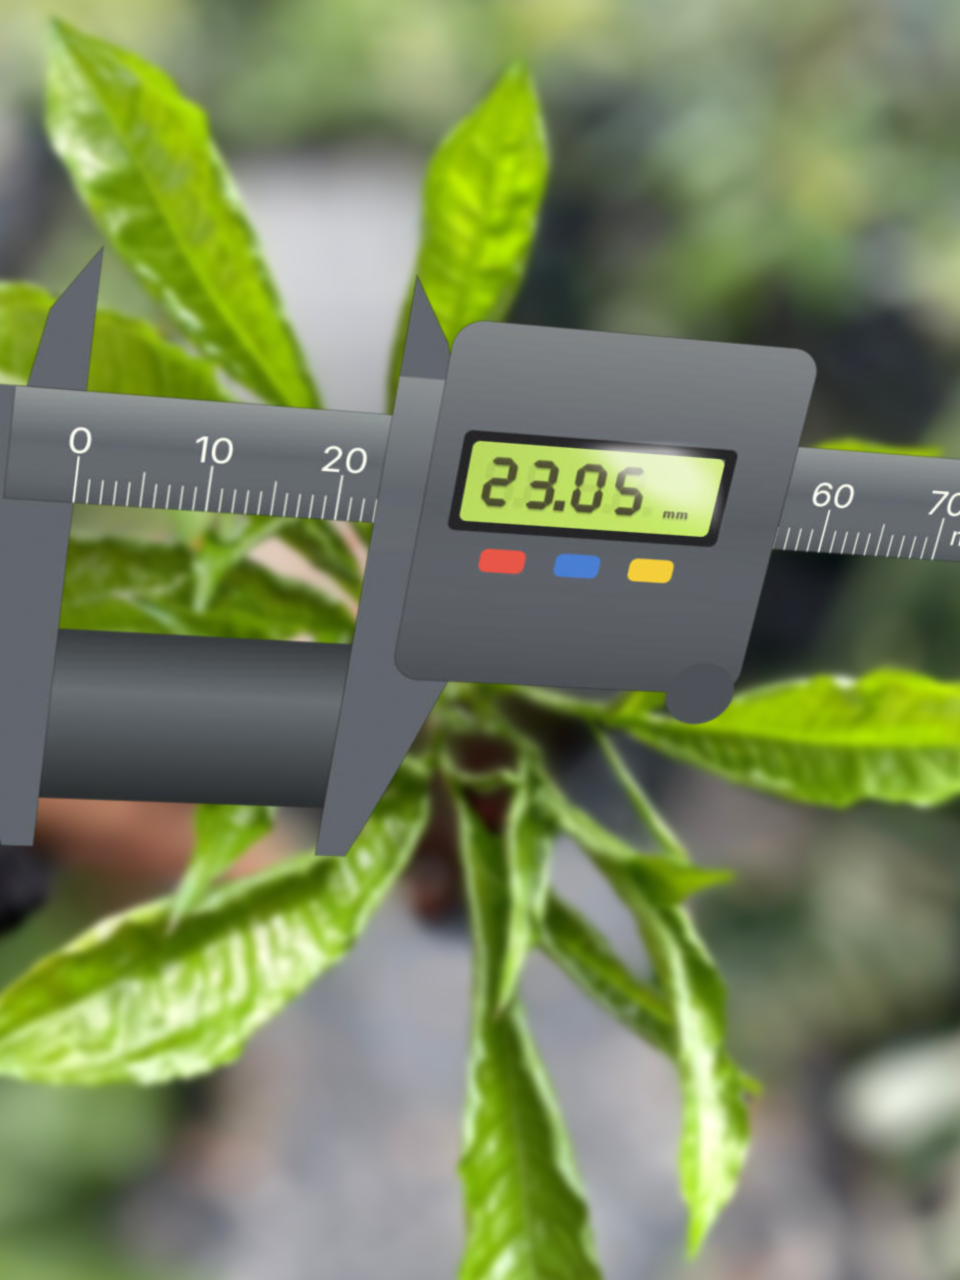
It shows {"value": 23.05, "unit": "mm"}
